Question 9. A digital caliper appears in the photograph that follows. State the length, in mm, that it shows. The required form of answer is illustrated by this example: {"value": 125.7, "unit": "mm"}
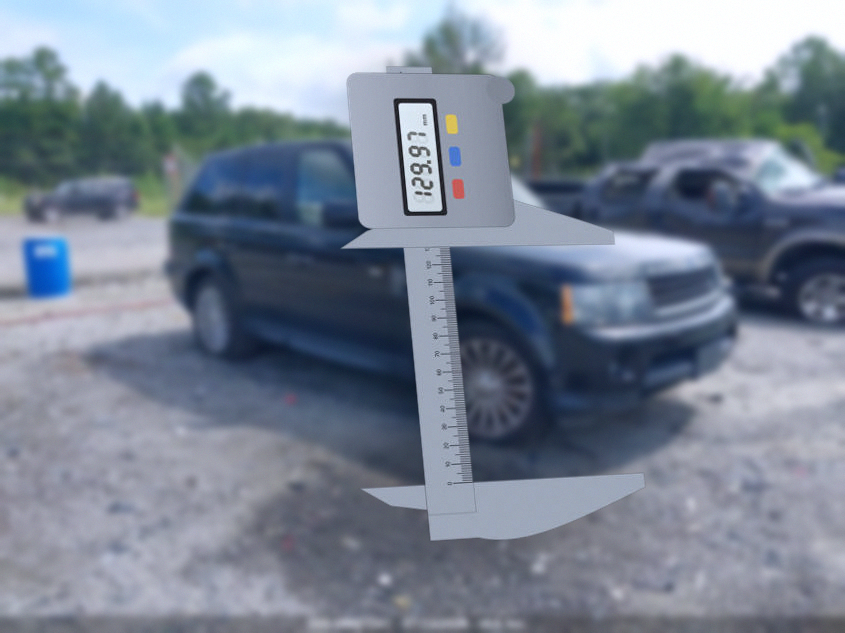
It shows {"value": 129.97, "unit": "mm"}
